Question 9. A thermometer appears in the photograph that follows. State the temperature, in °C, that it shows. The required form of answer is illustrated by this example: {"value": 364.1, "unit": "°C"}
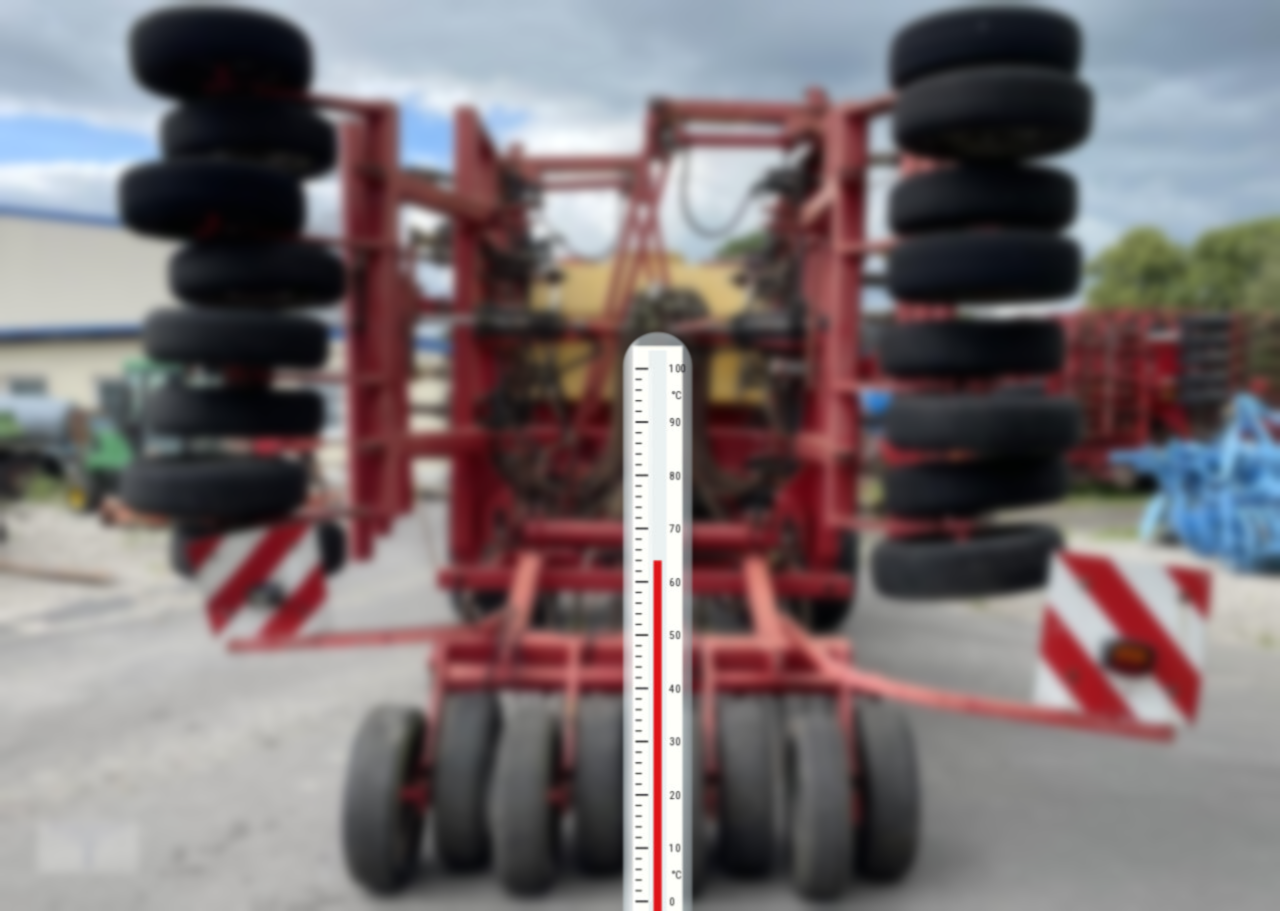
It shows {"value": 64, "unit": "°C"}
